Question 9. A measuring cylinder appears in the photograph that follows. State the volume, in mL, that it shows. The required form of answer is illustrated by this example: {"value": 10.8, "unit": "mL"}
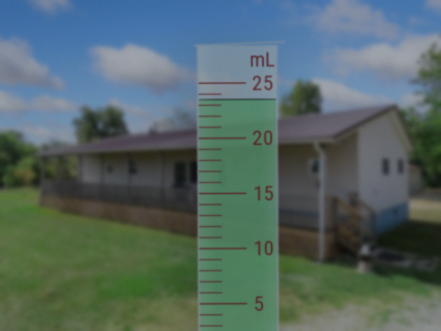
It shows {"value": 23.5, "unit": "mL"}
